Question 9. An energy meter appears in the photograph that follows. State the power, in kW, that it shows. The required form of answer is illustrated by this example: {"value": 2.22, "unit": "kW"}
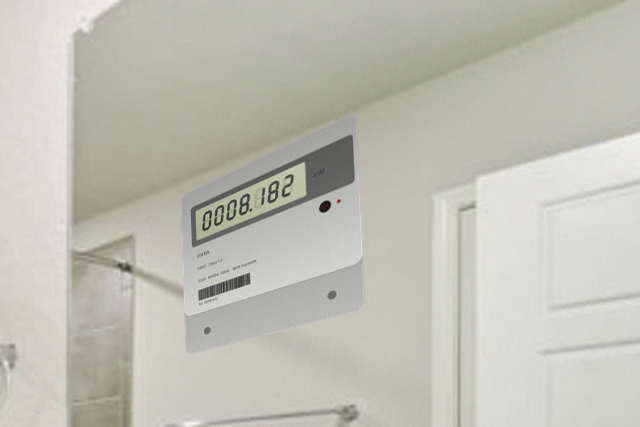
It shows {"value": 8.182, "unit": "kW"}
